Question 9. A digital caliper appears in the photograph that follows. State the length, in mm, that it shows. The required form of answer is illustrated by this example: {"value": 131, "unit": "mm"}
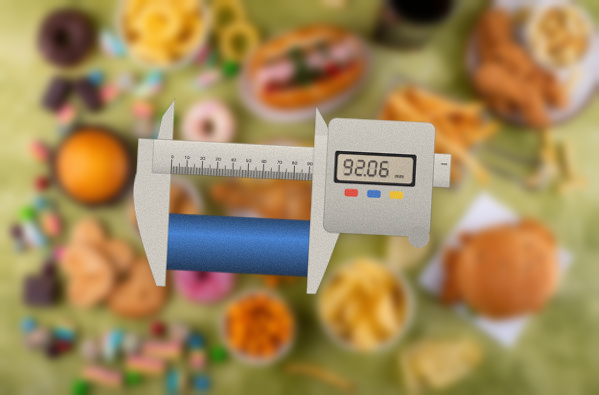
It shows {"value": 92.06, "unit": "mm"}
